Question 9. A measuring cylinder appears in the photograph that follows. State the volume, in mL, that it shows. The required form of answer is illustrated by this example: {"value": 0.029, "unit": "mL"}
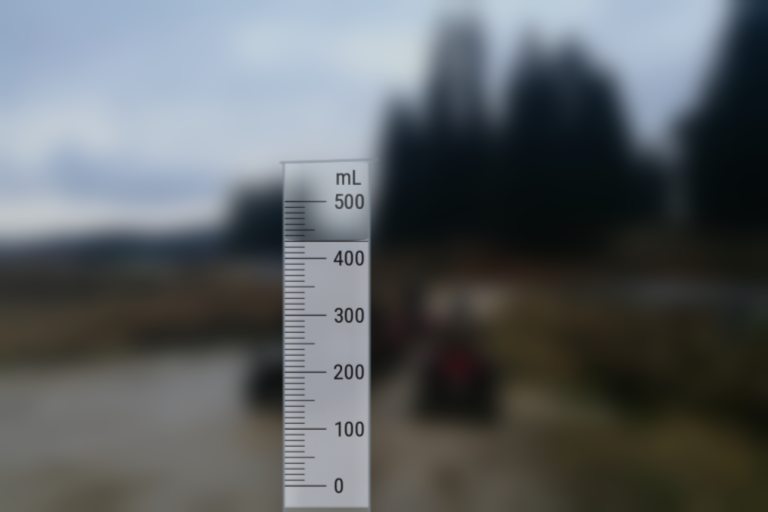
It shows {"value": 430, "unit": "mL"}
